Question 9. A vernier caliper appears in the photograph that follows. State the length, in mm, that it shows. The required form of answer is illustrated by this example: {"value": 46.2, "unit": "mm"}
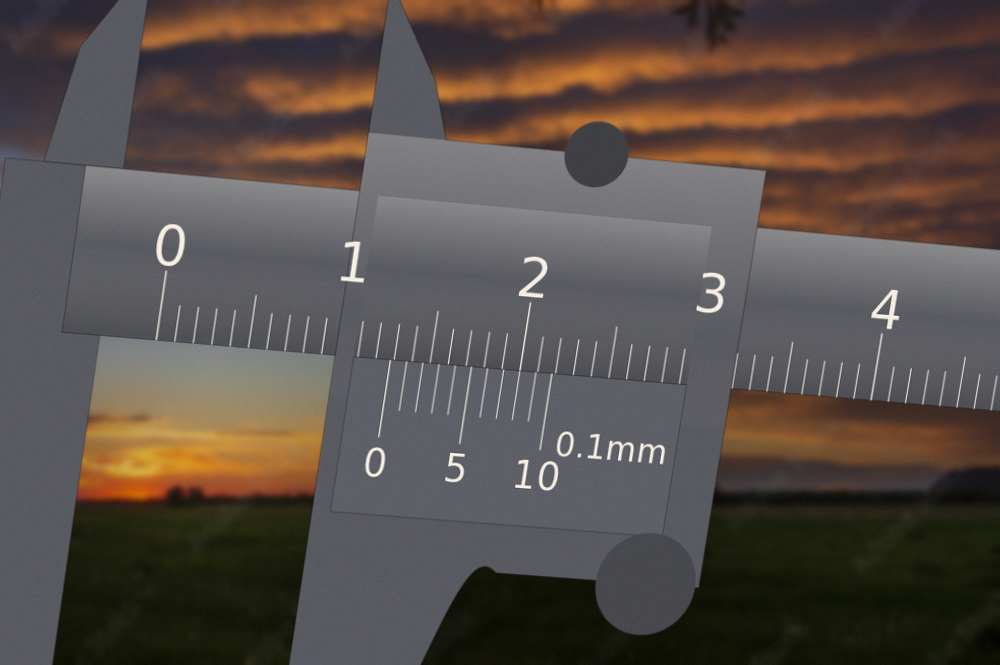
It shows {"value": 12.8, "unit": "mm"}
